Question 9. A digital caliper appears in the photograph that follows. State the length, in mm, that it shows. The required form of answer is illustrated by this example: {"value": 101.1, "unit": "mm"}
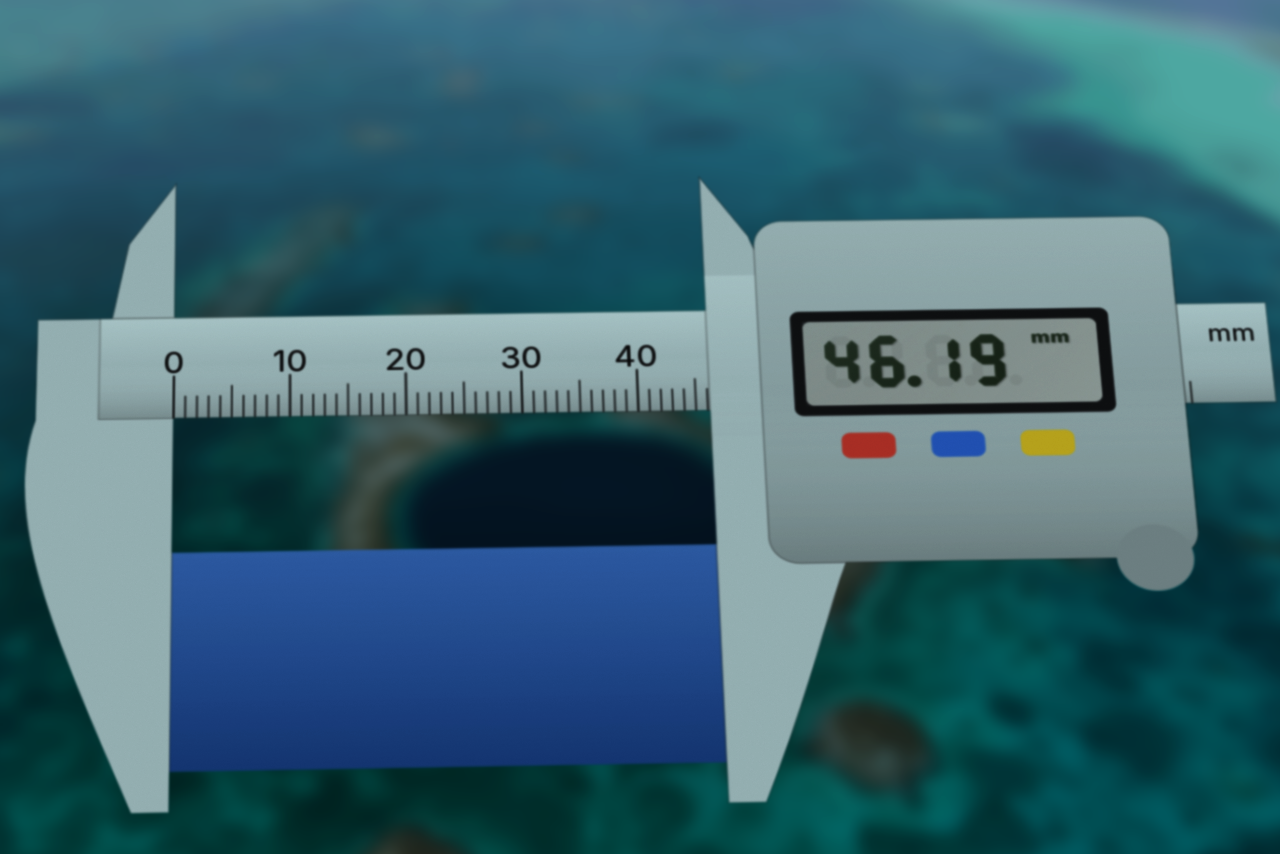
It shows {"value": 46.19, "unit": "mm"}
